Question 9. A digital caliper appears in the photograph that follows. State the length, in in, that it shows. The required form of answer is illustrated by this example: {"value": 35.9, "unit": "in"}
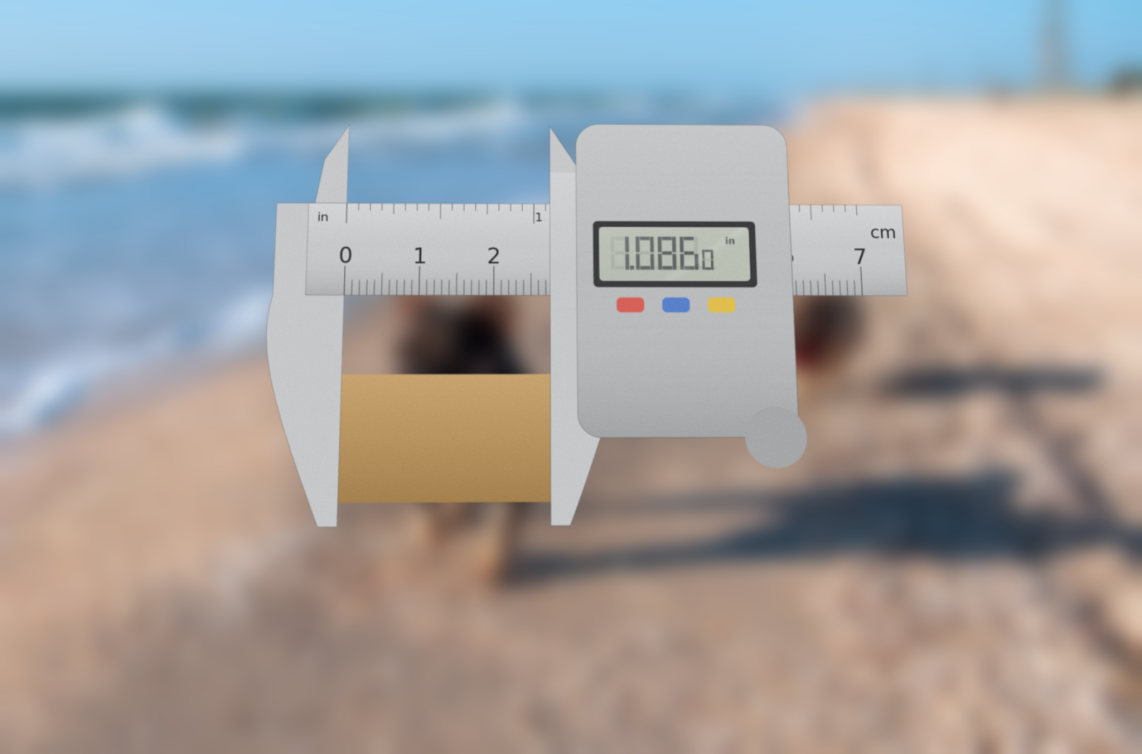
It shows {"value": 1.0860, "unit": "in"}
